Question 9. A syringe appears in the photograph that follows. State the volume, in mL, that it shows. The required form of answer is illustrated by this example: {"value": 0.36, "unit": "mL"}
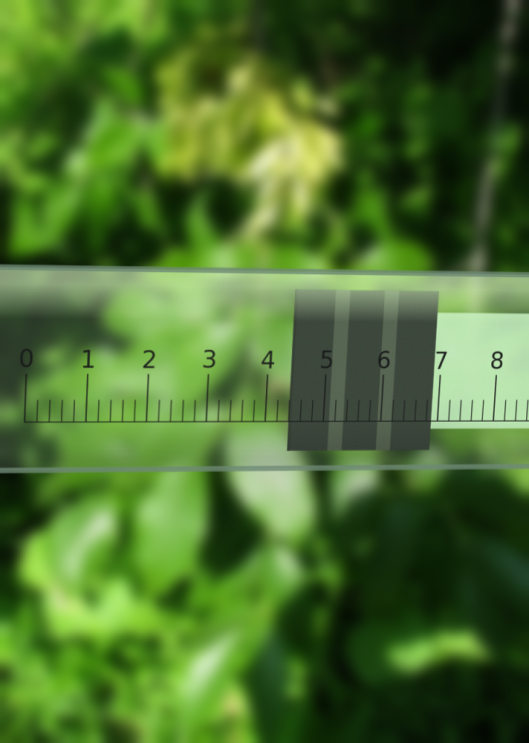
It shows {"value": 4.4, "unit": "mL"}
